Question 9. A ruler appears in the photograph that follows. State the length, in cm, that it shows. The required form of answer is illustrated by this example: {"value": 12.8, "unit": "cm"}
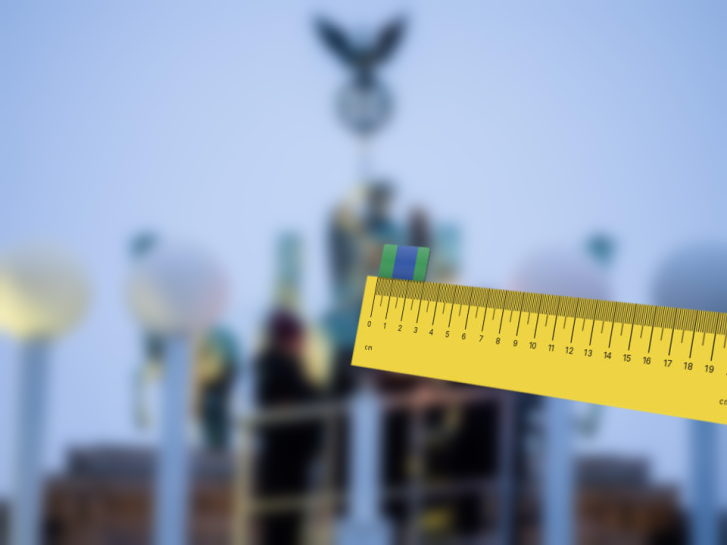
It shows {"value": 3, "unit": "cm"}
